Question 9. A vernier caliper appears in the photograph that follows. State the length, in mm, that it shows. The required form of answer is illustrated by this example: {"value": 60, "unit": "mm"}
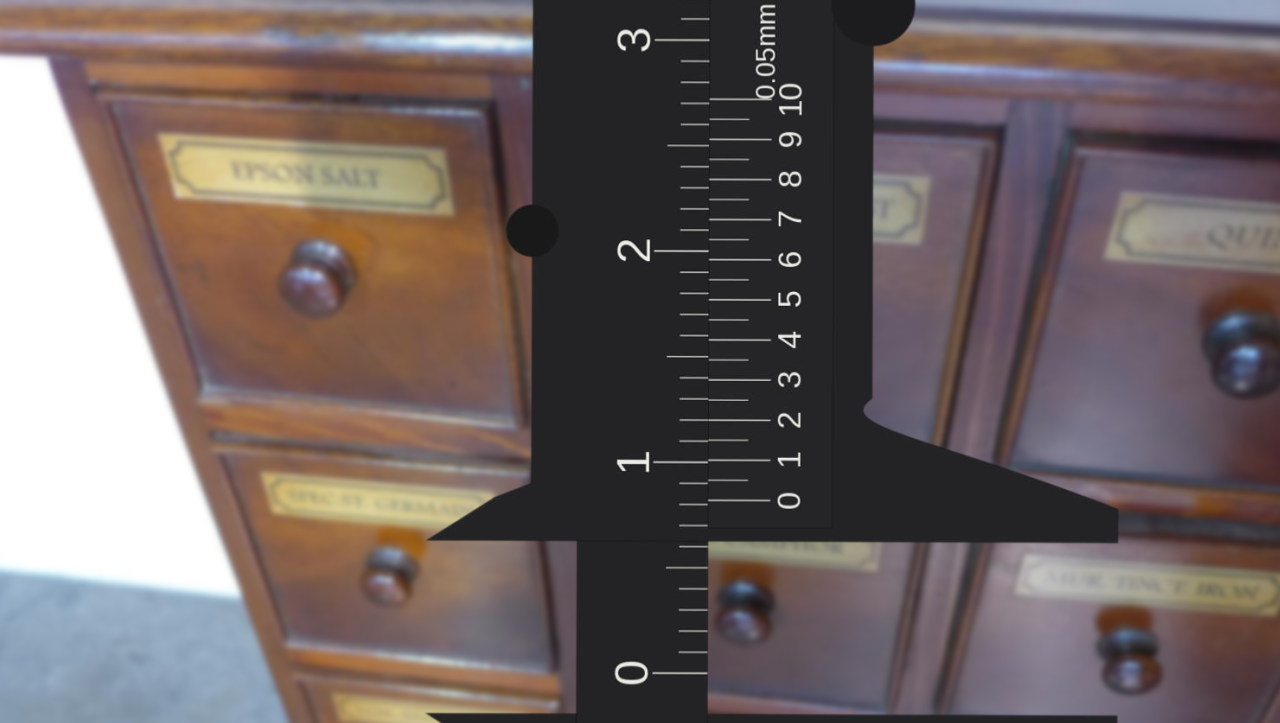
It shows {"value": 8.2, "unit": "mm"}
